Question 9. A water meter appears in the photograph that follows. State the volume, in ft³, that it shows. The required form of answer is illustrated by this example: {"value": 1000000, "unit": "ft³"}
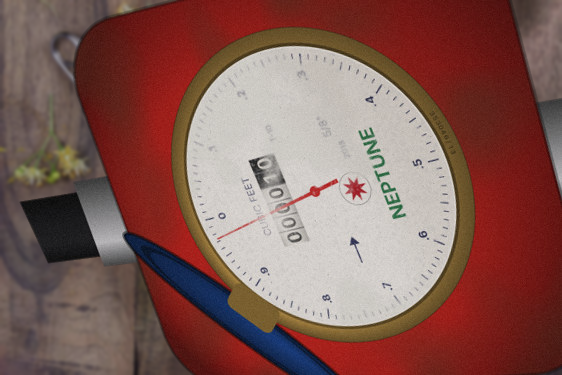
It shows {"value": 9.97, "unit": "ft³"}
